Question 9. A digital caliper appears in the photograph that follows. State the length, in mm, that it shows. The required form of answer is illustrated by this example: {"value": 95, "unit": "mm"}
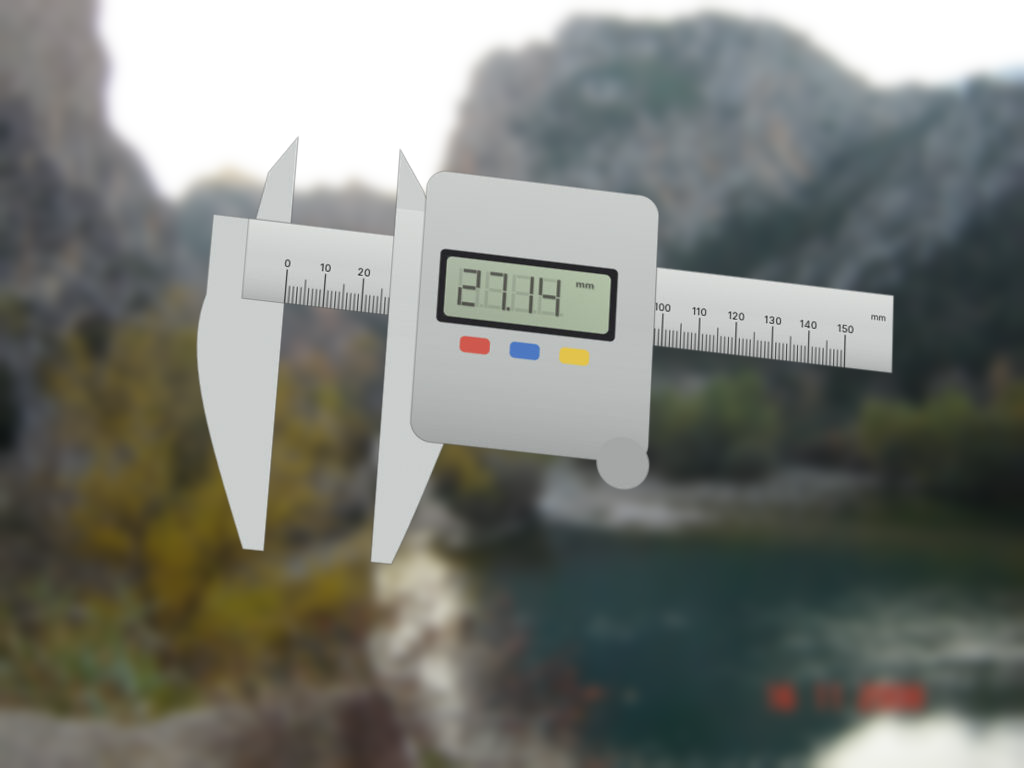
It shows {"value": 27.14, "unit": "mm"}
